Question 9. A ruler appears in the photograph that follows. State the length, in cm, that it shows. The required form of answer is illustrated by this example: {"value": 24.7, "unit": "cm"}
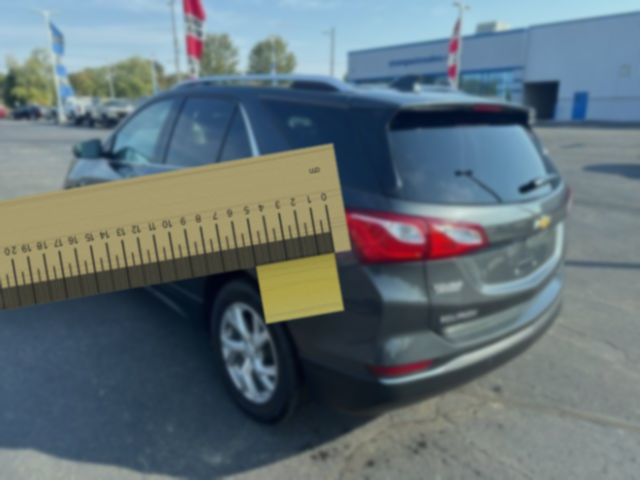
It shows {"value": 5, "unit": "cm"}
